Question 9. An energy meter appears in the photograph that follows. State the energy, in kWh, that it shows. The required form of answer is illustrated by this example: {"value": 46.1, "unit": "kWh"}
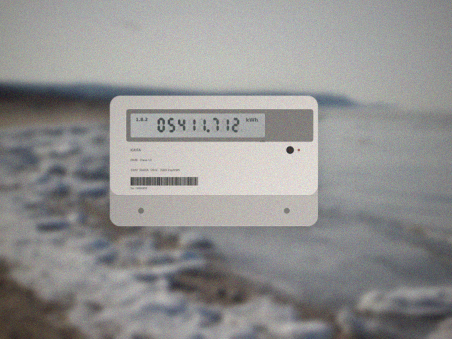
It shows {"value": 5411.712, "unit": "kWh"}
